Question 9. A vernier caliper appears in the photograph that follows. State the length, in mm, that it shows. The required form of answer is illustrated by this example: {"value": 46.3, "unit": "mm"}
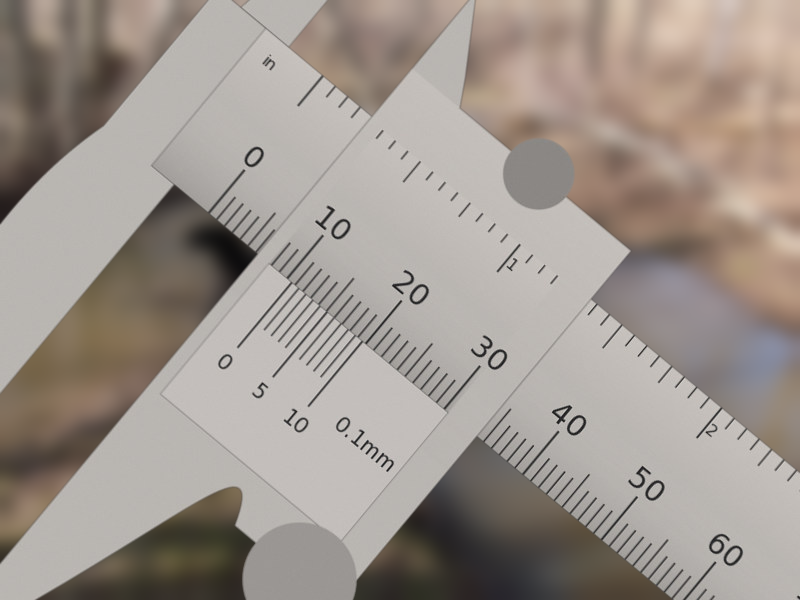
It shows {"value": 10.6, "unit": "mm"}
